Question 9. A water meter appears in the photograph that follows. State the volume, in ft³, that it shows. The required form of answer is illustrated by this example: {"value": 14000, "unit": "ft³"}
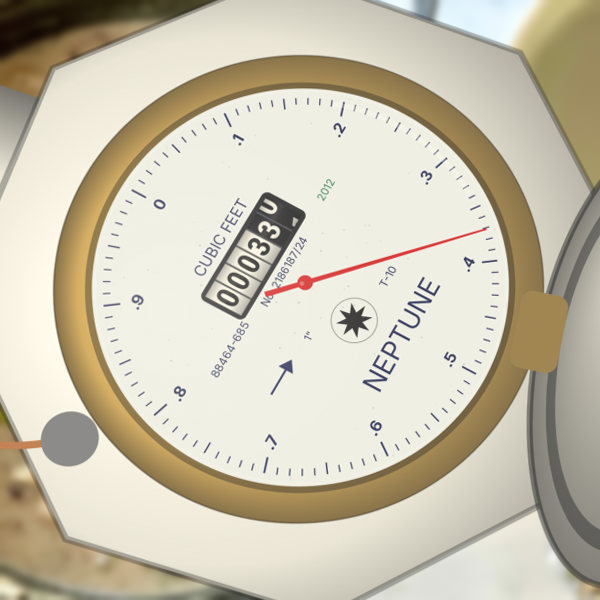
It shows {"value": 330.37, "unit": "ft³"}
